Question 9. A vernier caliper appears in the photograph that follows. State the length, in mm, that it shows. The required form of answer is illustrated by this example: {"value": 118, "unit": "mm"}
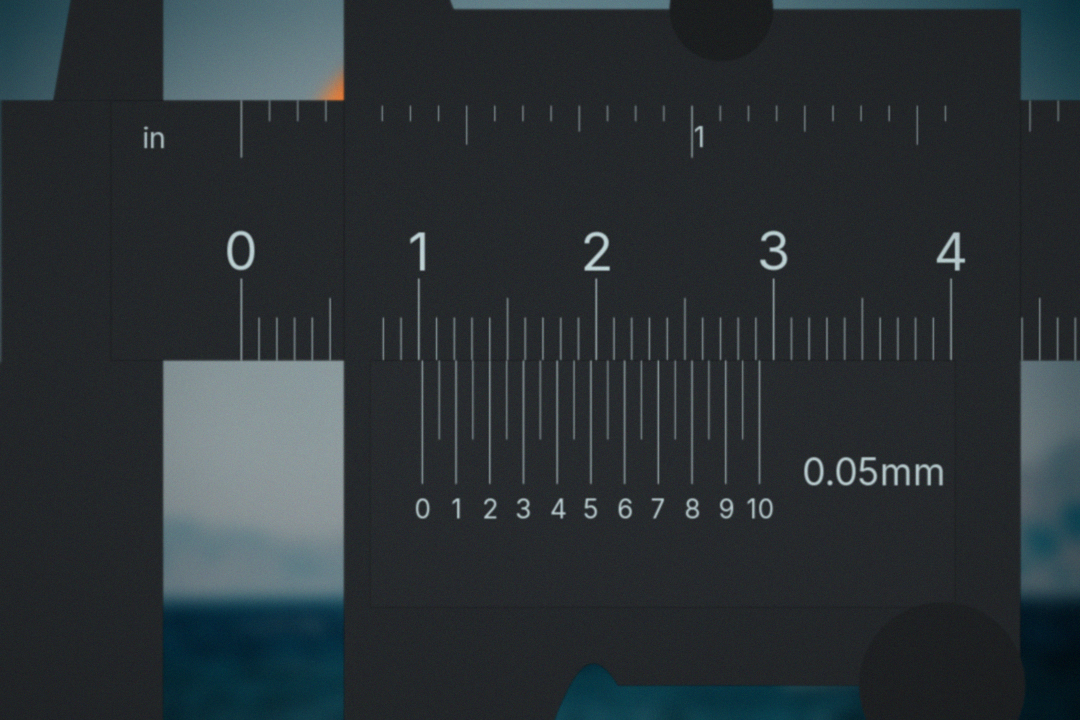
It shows {"value": 10.2, "unit": "mm"}
